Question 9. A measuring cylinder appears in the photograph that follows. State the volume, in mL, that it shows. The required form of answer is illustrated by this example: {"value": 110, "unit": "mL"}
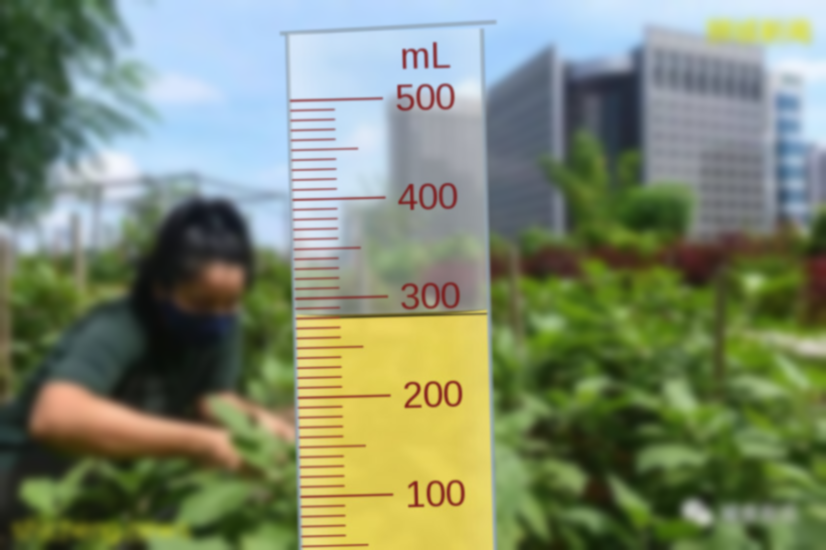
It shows {"value": 280, "unit": "mL"}
